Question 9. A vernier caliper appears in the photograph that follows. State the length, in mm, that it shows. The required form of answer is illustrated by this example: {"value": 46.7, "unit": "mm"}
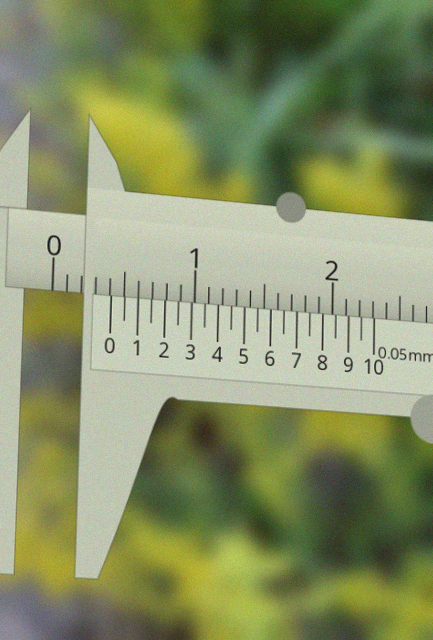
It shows {"value": 4.1, "unit": "mm"}
